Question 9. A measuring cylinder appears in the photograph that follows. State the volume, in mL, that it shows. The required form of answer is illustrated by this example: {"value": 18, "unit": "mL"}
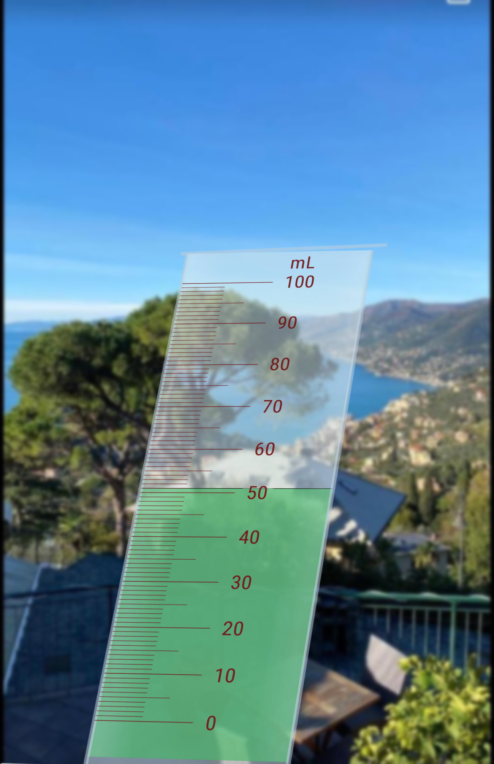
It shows {"value": 51, "unit": "mL"}
